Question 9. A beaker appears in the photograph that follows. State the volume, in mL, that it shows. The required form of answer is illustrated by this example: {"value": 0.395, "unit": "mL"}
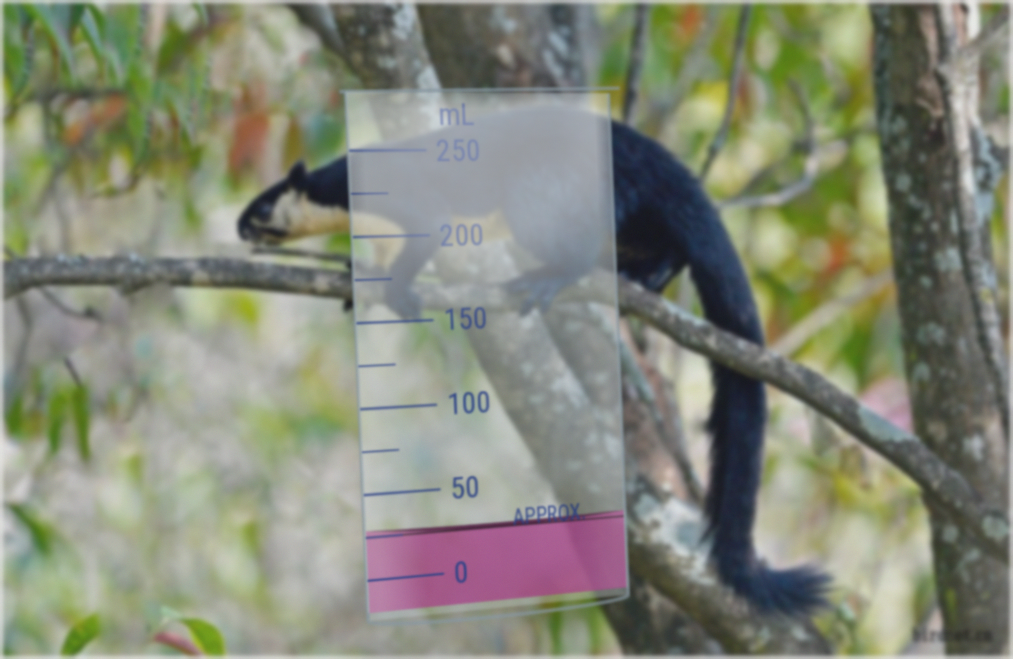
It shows {"value": 25, "unit": "mL"}
